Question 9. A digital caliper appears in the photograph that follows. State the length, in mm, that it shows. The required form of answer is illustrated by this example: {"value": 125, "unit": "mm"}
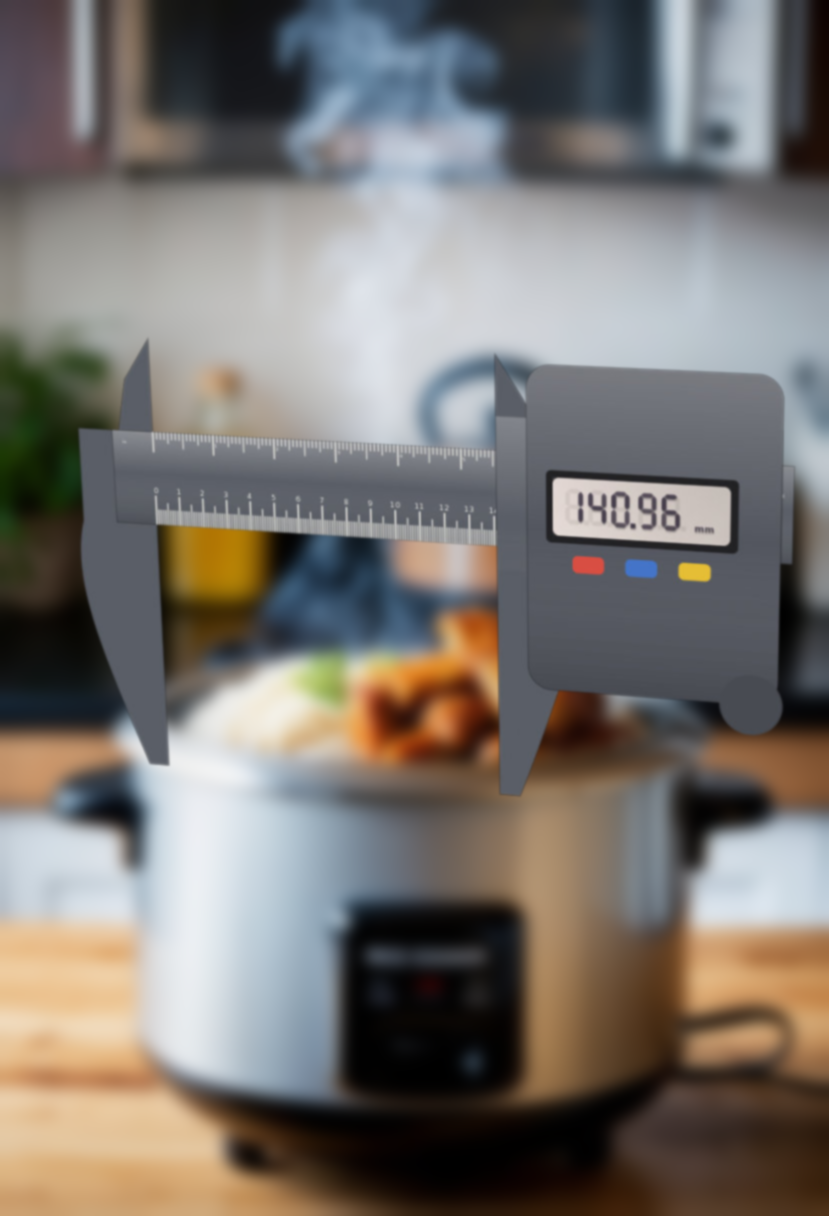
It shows {"value": 140.96, "unit": "mm"}
